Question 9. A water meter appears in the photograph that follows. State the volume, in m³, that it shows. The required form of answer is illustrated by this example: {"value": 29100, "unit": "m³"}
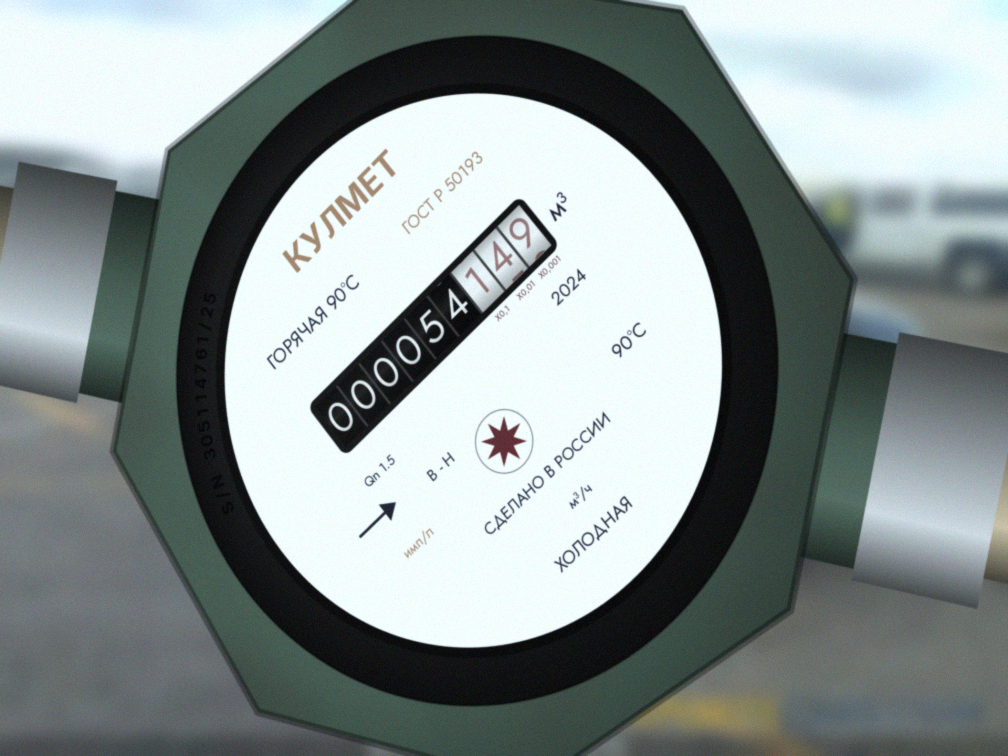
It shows {"value": 54.149, "unit": "m³"}
